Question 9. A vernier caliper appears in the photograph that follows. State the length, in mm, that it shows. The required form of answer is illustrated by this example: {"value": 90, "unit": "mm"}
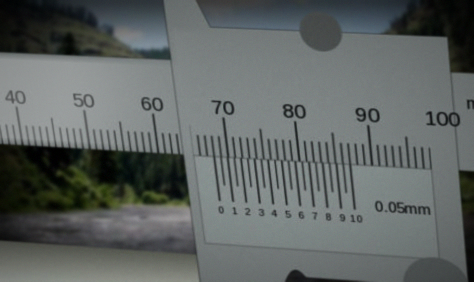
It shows {"value": 68.0, "unit": "mm"}
